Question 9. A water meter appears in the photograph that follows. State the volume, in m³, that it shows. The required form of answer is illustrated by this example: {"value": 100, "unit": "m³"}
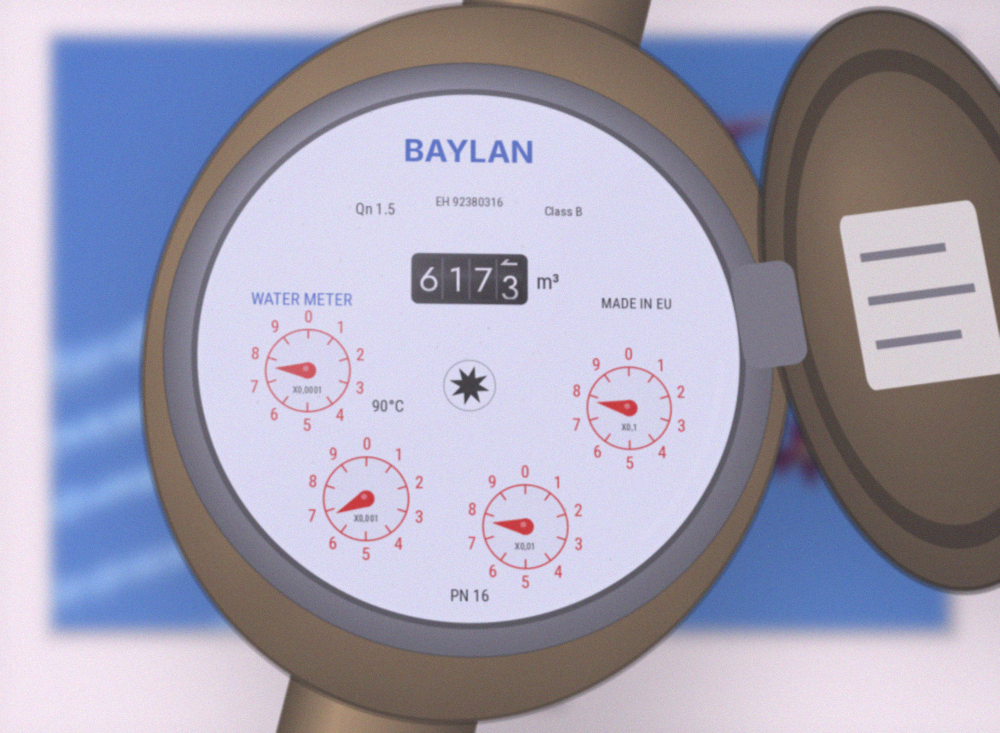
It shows {"value": 6172.7767, "unit": "m³"}
